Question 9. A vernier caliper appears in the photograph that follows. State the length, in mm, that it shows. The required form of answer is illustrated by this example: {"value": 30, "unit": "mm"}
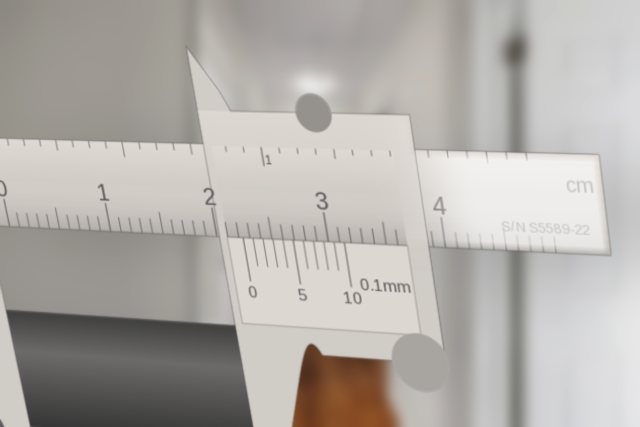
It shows {"value": 22.4, "unit": "mm"}
